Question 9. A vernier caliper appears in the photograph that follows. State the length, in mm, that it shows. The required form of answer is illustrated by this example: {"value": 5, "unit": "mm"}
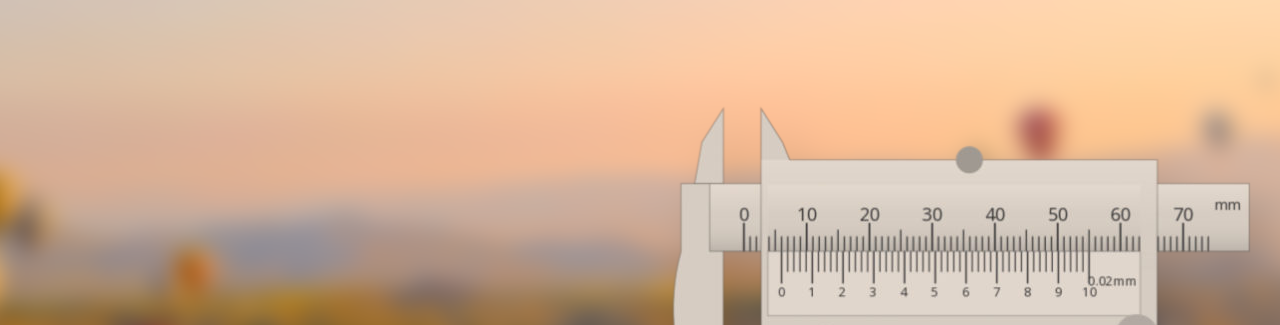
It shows {"value": 6.0, "unit": "mm"}
